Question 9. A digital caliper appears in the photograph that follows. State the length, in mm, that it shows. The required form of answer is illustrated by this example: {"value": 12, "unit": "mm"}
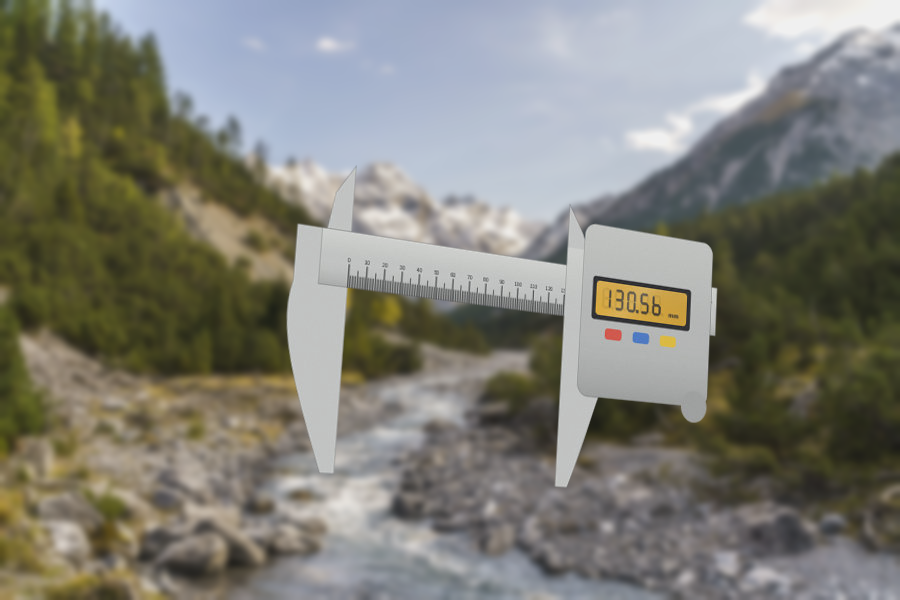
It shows {"value": 130.56, "unit": "mm"}
